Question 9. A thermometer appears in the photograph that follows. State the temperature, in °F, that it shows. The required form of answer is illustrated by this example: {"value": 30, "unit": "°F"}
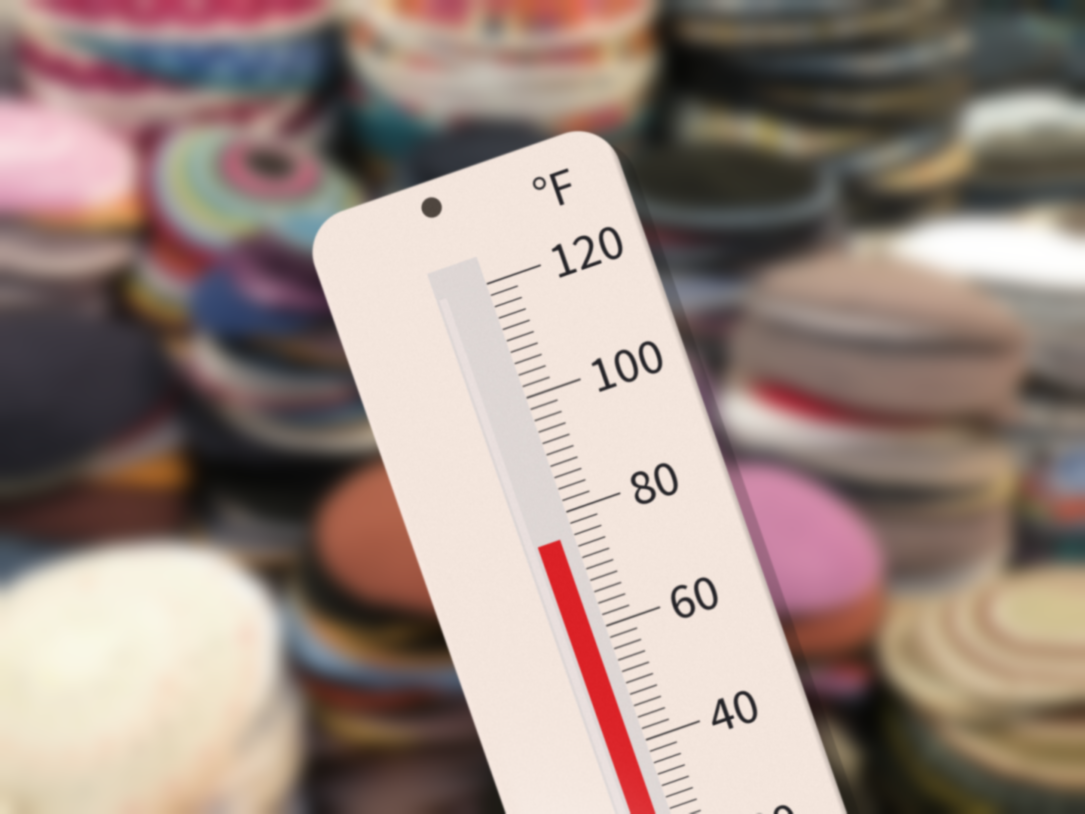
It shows {"value": 76, "unit": "°F"}
